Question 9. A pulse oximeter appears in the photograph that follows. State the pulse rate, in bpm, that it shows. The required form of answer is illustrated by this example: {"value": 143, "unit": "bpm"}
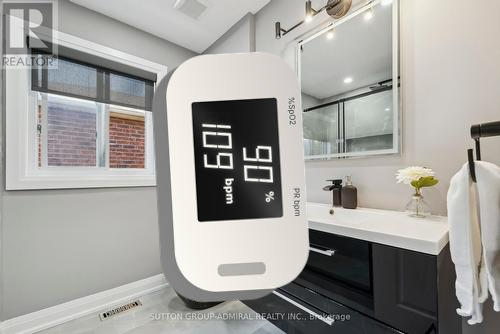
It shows {"value": 109, "unit": "bpm"}
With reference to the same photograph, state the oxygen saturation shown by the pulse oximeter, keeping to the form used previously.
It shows {"value": 90, "unit": "%"}
